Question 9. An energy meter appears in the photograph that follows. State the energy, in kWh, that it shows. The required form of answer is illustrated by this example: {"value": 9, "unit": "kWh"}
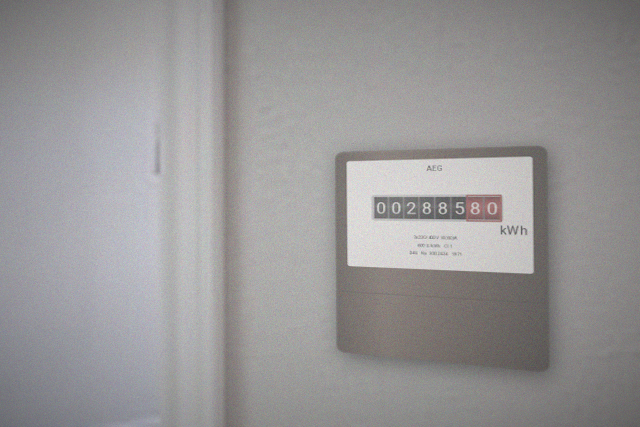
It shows {"value": 2885.80, "unit": "kWh"}
